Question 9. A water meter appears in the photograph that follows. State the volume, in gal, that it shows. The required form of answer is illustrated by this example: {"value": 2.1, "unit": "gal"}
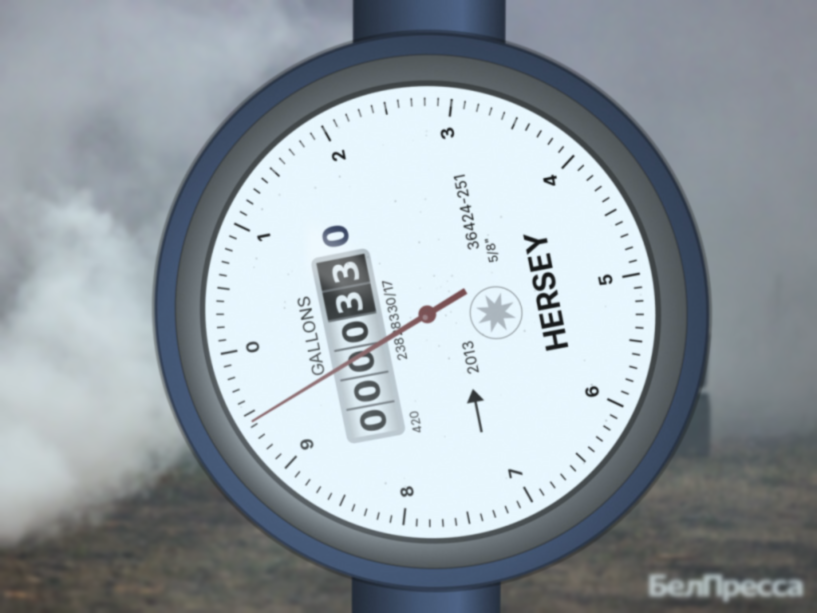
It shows {"value": 329.4, "unit": "gal"}
